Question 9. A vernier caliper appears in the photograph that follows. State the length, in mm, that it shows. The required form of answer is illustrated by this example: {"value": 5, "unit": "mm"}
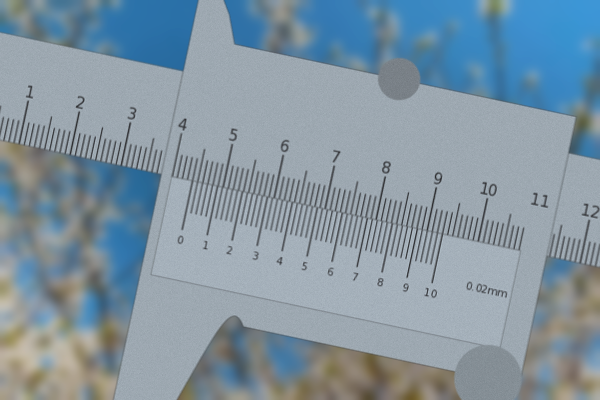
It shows {"value": 44.0, "unit": "mm"}
